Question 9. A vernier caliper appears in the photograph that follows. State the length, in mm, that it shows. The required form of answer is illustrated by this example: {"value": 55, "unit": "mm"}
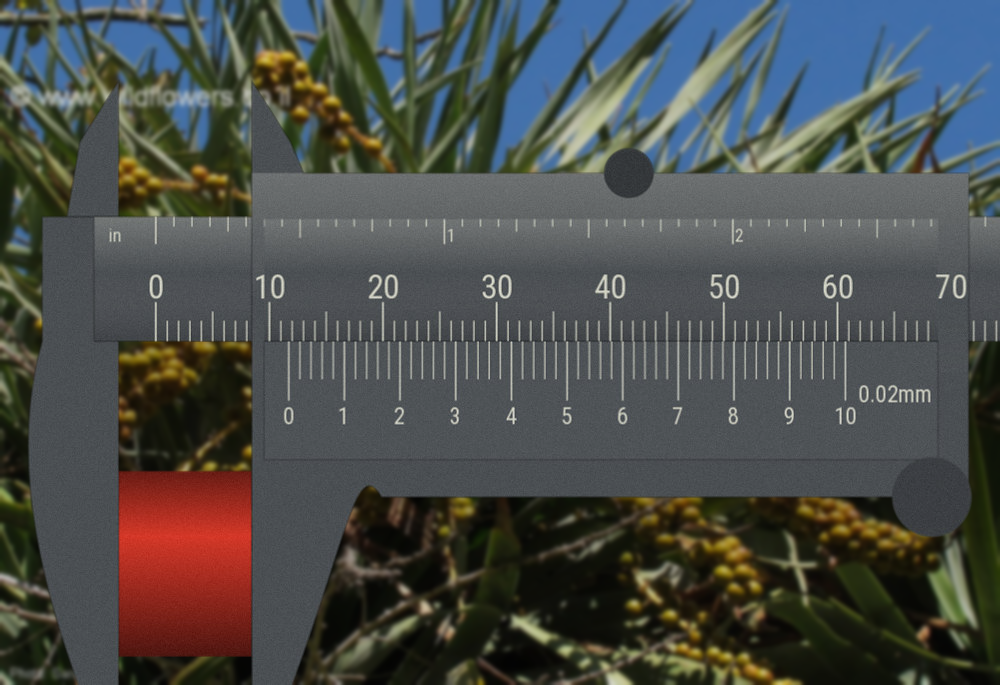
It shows {"value": 11.7, "unit": "mm"}
